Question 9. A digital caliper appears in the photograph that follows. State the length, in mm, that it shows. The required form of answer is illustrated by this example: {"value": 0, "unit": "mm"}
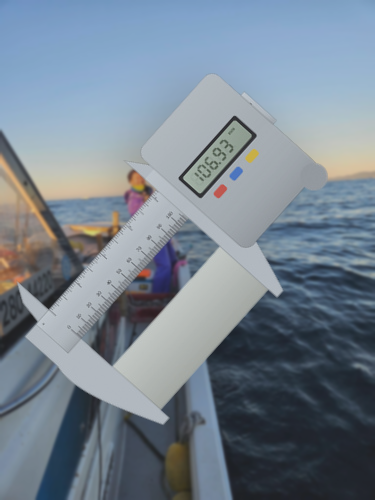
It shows {"value": 106.93, "unit": "mm"}
